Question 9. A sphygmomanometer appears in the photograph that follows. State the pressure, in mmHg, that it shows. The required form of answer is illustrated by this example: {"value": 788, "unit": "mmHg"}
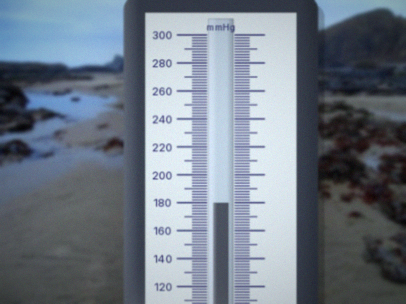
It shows {"value": 180, "unit": "mmHg"}
